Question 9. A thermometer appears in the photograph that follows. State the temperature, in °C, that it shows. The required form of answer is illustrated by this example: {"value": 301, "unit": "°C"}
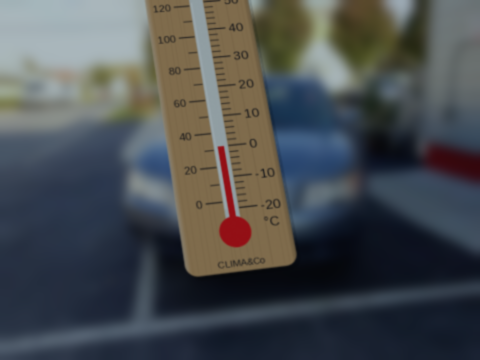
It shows {"value": 0, "unit": "°C"}
